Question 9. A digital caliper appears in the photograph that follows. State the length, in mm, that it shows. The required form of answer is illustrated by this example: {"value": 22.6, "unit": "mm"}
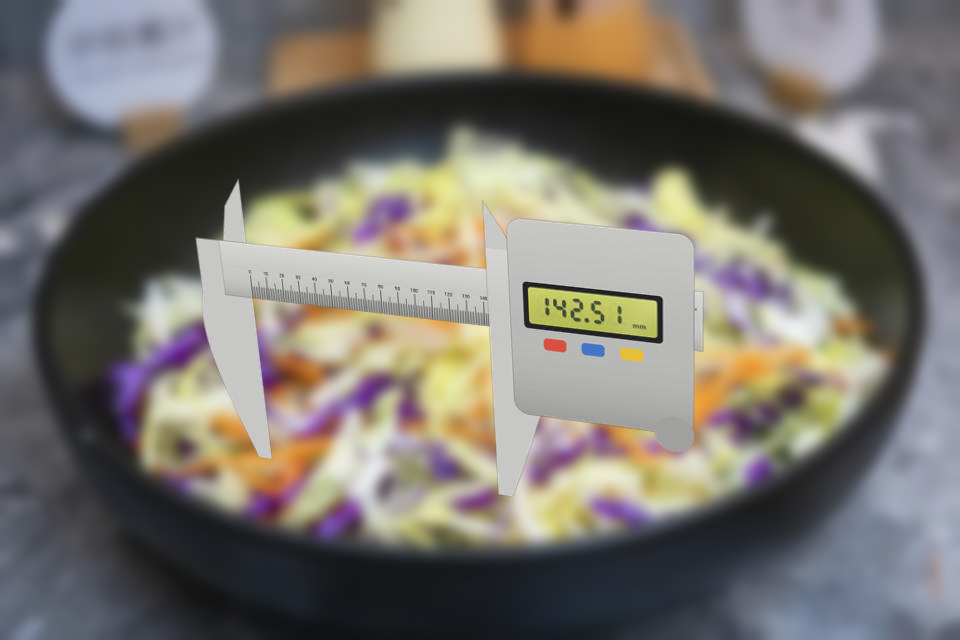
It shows {"value": 142.51, "unit": "mm"}
